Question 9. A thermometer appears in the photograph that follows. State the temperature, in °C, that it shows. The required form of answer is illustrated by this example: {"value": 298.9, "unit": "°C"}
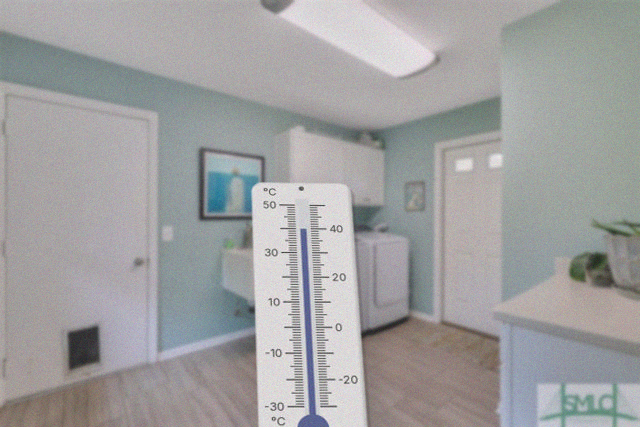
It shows {"value": 40, "unit": "°C"}
